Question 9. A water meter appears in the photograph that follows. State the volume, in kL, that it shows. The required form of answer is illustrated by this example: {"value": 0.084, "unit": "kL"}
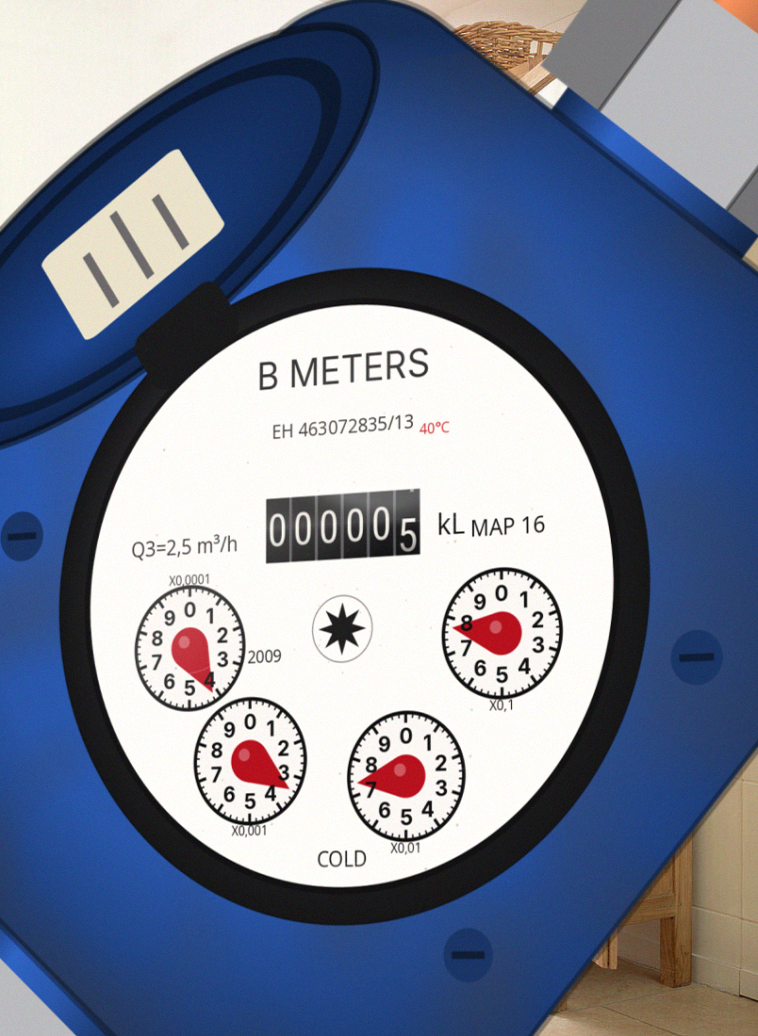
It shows {"value": 4.7734, "unit": "kL"}
